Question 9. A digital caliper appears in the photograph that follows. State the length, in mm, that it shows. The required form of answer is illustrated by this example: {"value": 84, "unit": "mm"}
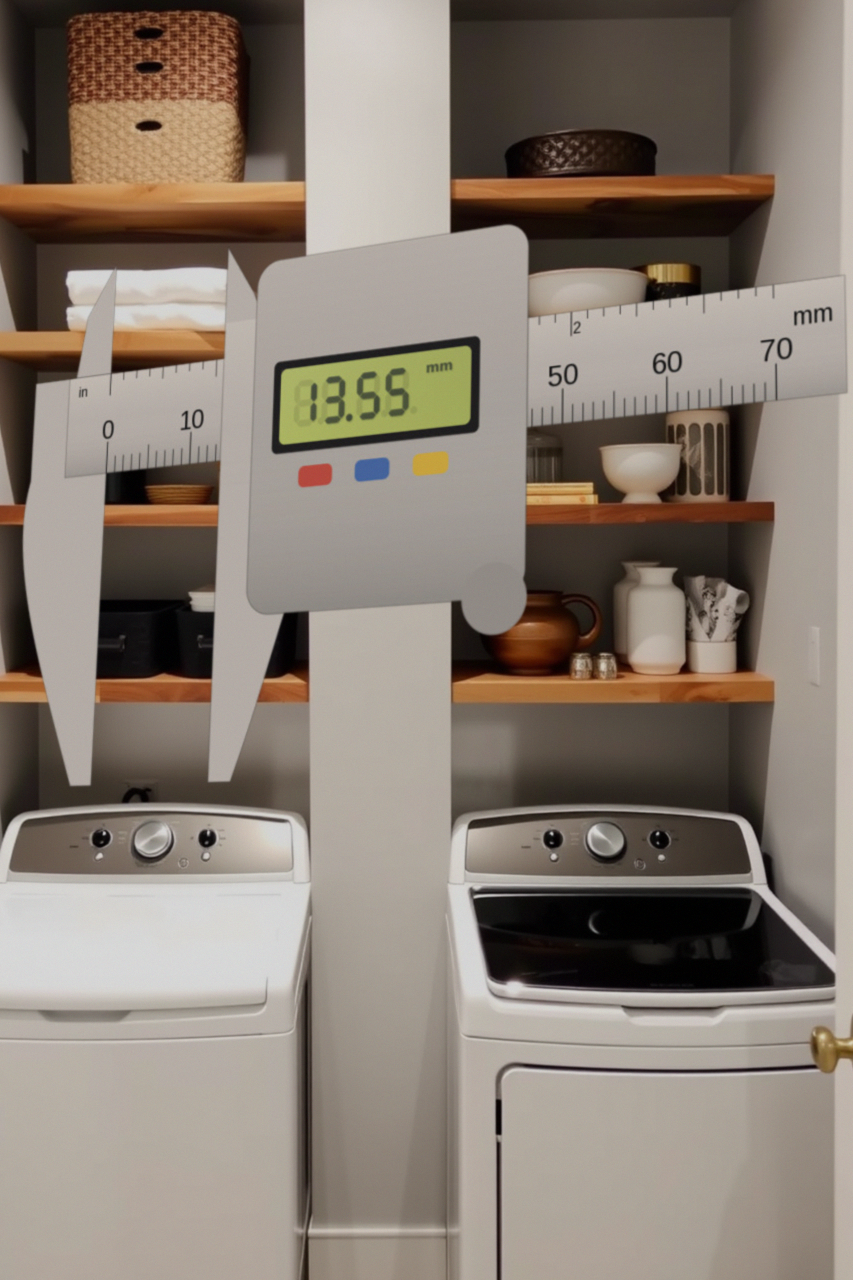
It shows {"value": 13.55, "unit": "mm"}
